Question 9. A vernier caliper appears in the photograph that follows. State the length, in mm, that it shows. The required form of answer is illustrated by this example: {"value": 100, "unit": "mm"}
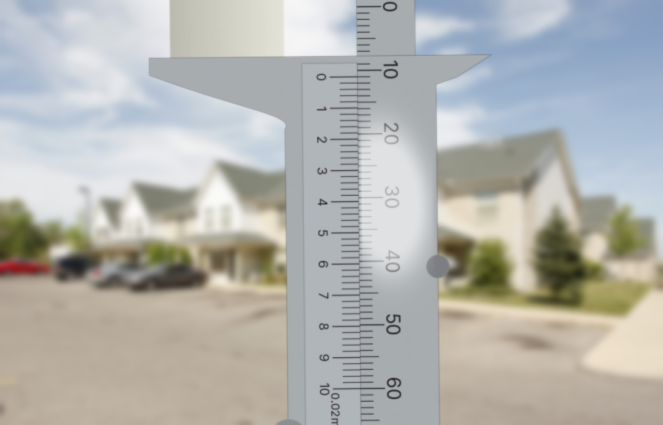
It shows {"value": 11.0, "unit": "mm"}
